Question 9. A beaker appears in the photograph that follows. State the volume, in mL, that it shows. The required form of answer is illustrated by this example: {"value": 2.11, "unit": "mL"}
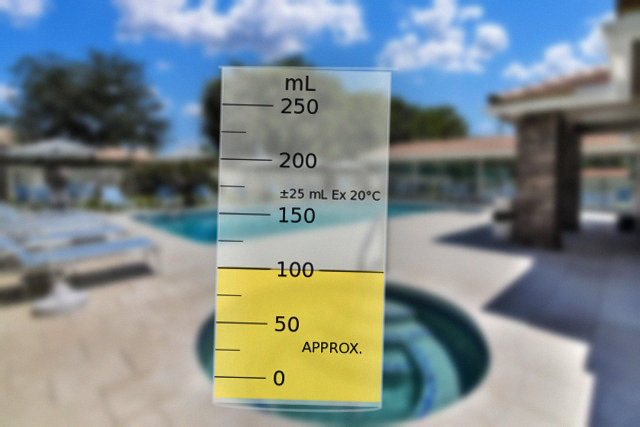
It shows {"value": 100, "unit": "mL"}
